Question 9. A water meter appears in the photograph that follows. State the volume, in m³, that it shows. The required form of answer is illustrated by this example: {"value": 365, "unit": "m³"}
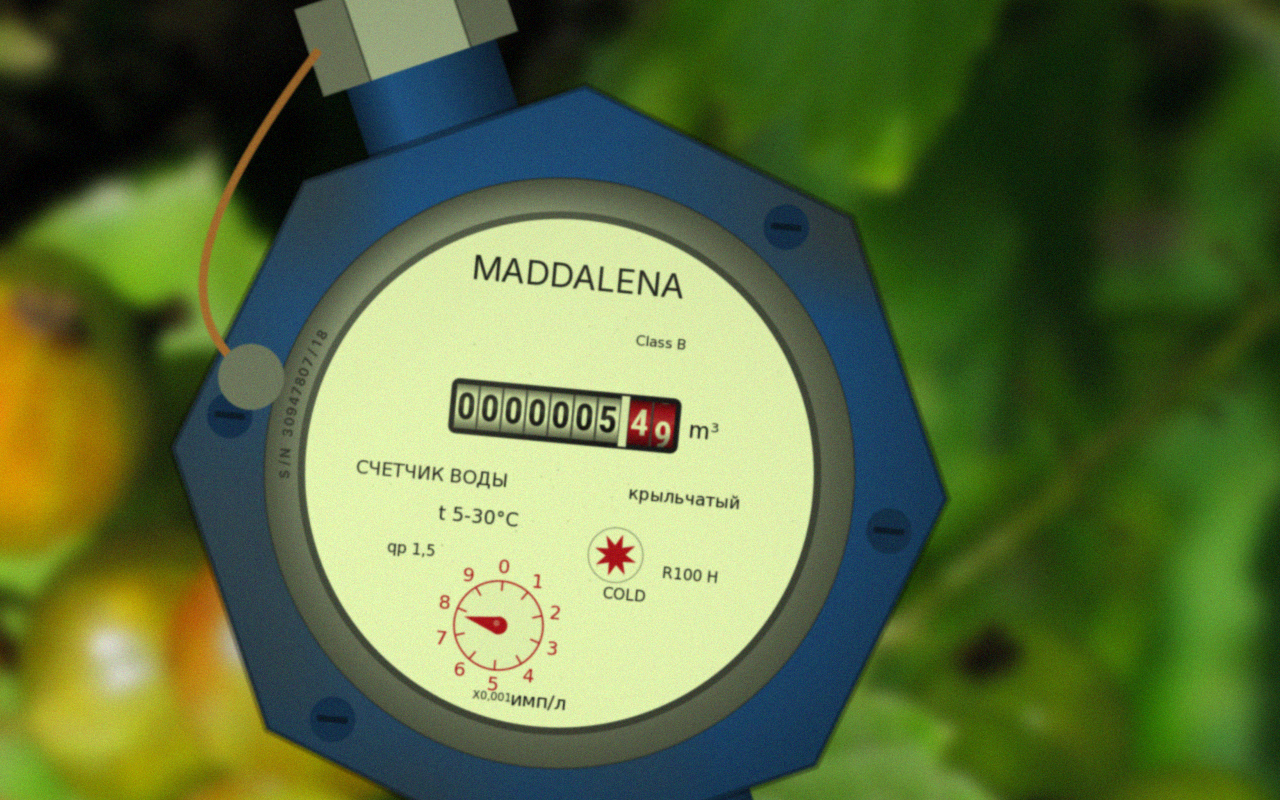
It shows {"value": 5.487, "unit": "m³"}
